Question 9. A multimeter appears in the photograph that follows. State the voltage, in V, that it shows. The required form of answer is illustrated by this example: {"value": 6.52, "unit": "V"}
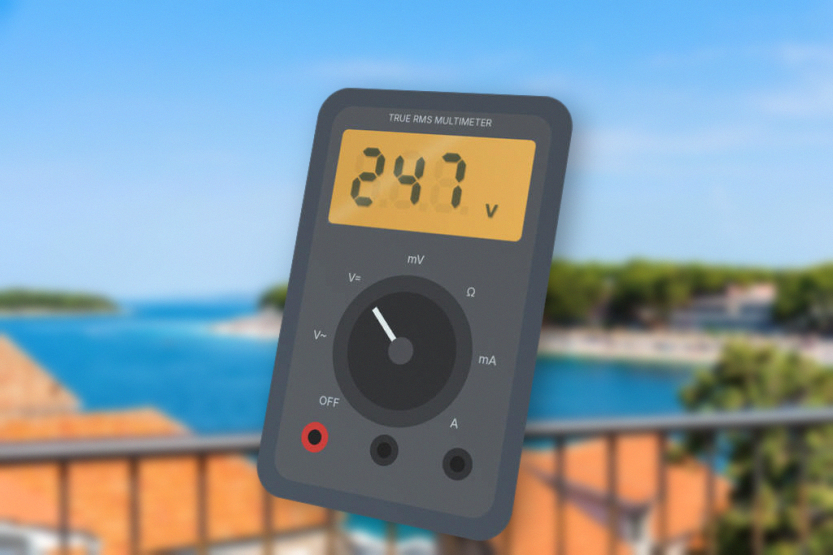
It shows {"value": 247, "unit": "V"}
